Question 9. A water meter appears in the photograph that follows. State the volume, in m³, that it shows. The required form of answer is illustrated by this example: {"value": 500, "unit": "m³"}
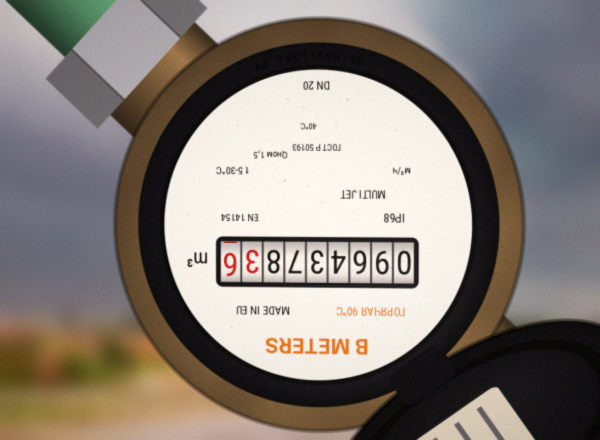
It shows {"value": 964378.36, "unit": "m³"}
